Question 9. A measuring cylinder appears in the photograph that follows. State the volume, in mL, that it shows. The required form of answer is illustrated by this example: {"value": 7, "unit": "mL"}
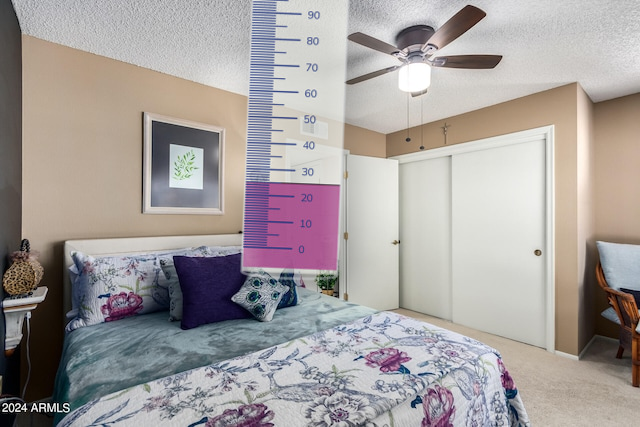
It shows {"value": 25, "unit": "mL"}
